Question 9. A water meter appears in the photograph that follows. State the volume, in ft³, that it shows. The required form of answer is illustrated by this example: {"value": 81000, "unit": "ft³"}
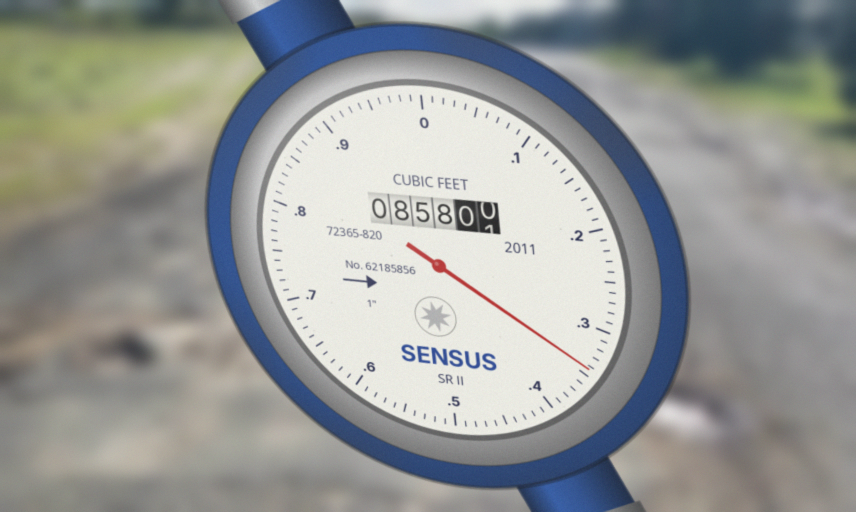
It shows {"value": 85800.34, "unit": "ft³"}
